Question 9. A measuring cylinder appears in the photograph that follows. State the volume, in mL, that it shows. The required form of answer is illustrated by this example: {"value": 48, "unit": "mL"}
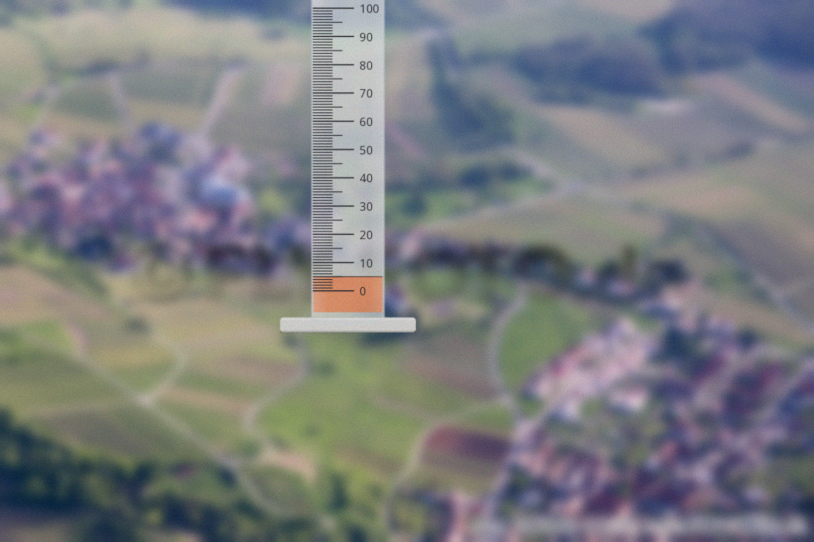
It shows {"value": 5, "unit": "mL"}
